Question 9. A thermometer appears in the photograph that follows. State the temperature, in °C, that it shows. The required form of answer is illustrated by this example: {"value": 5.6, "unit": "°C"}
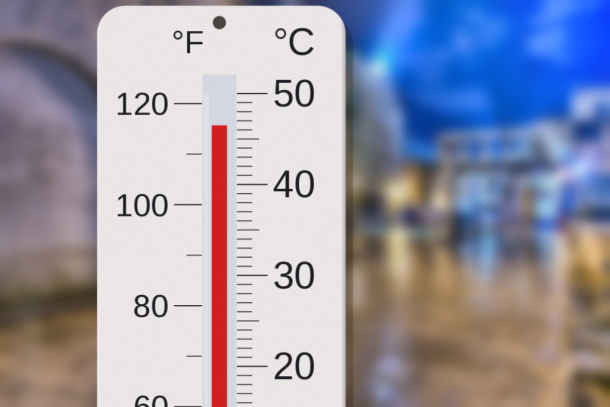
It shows {"value": 46.5, "unit": "°C"}
